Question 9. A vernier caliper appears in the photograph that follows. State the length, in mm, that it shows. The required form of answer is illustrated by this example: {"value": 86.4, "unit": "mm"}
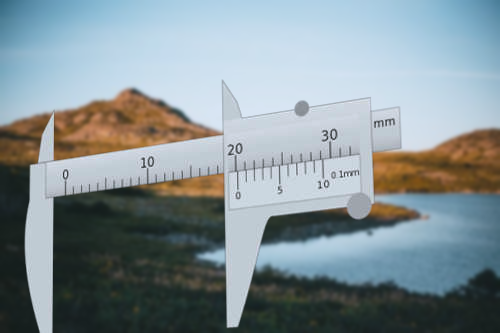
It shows {"value": 20.2, "unit": "mm"}
